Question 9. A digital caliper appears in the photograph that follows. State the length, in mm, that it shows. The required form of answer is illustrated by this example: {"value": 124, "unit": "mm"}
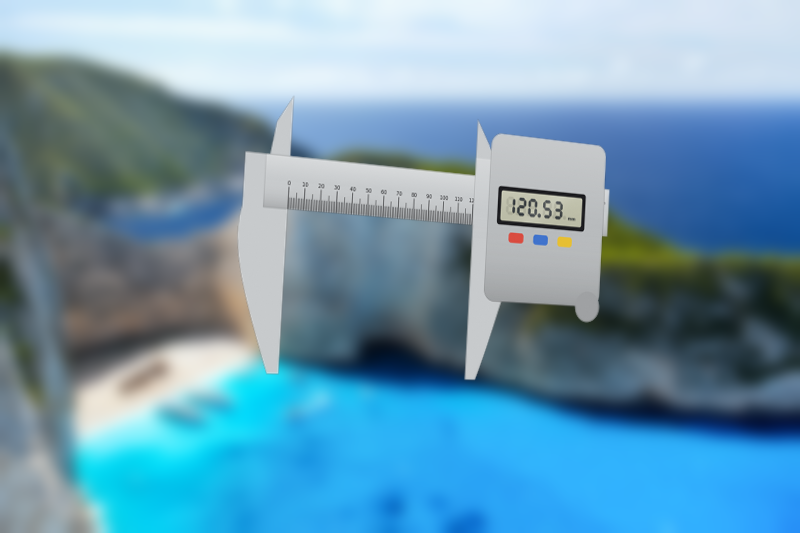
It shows {"value": 120.53, "unit": "mm"}
